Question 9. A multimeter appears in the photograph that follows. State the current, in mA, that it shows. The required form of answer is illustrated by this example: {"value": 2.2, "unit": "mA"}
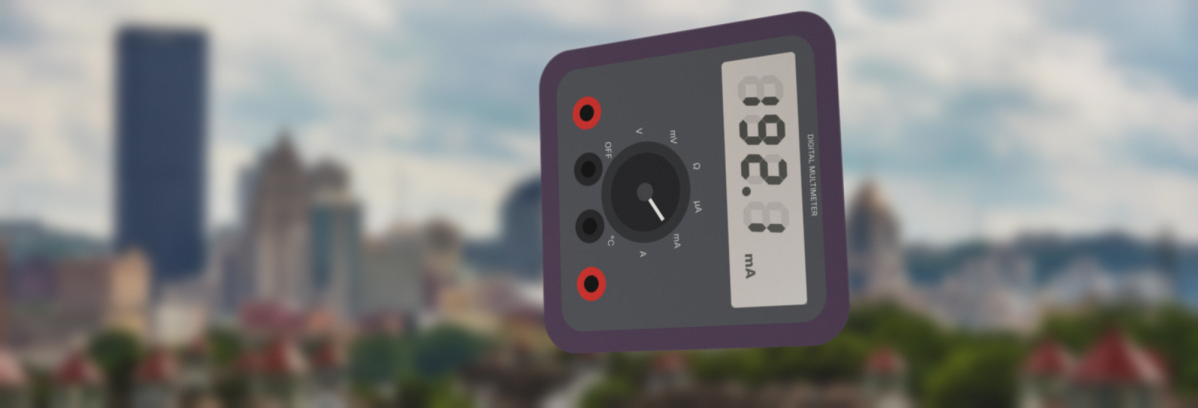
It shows {"value": 192.1, "unit": "mA"}
